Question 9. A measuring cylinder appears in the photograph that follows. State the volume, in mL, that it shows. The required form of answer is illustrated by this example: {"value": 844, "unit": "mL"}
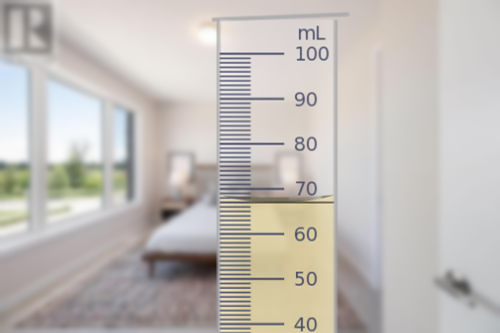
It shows {"value": 67, "unit": "mL"}
